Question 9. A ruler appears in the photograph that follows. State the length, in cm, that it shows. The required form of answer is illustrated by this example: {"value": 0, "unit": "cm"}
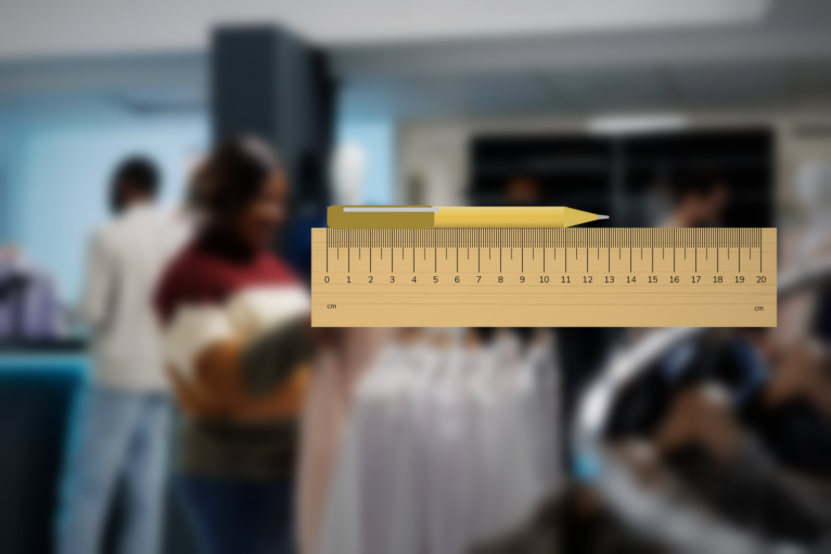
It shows {"value": 13, "unit": "cm"}
